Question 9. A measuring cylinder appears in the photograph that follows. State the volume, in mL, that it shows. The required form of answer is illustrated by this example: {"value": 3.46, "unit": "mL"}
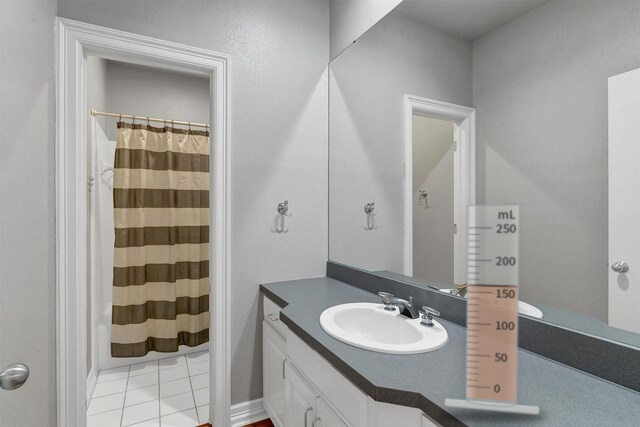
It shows {"value": 160, "unit": "mL"}
